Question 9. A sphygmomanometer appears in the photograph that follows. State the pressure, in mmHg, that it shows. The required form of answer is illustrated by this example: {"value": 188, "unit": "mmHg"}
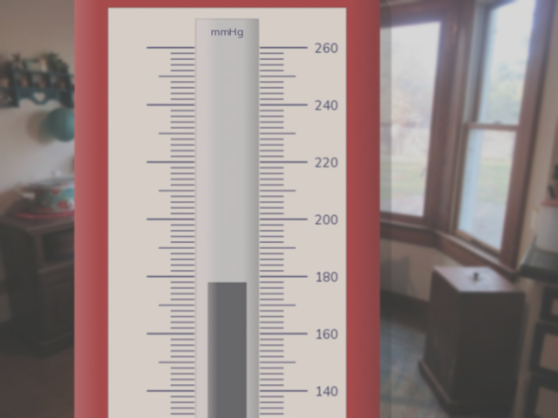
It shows {"value": 178, "unit": "mmHg"}
